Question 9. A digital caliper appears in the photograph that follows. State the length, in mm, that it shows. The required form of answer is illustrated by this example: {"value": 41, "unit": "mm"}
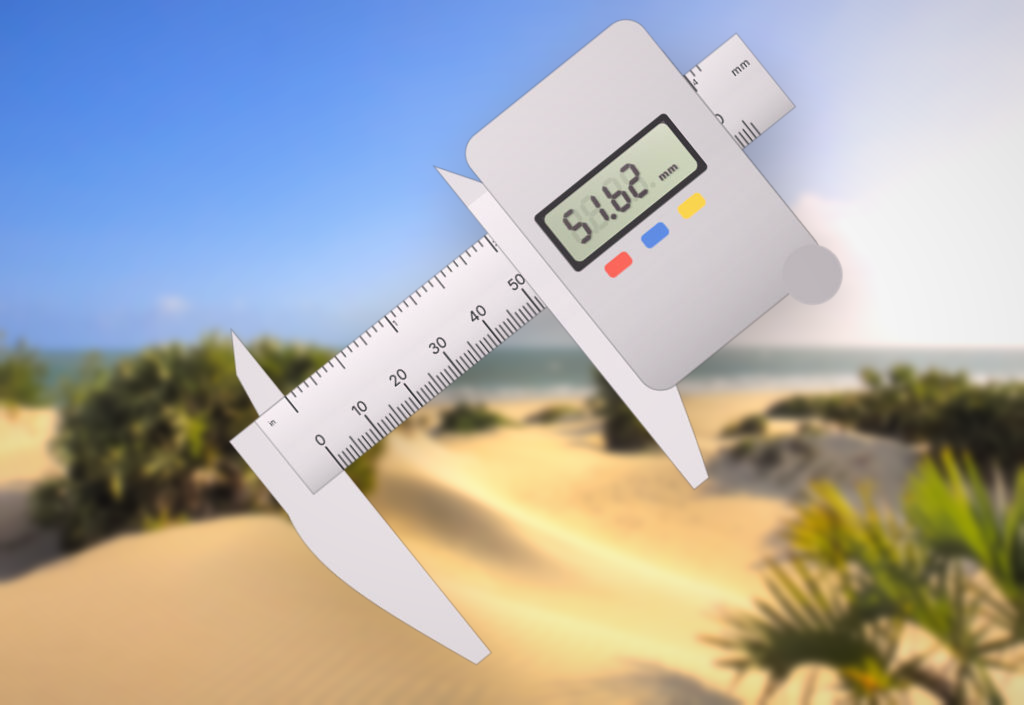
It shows {"value": 51.62, "unit": "mm"}
